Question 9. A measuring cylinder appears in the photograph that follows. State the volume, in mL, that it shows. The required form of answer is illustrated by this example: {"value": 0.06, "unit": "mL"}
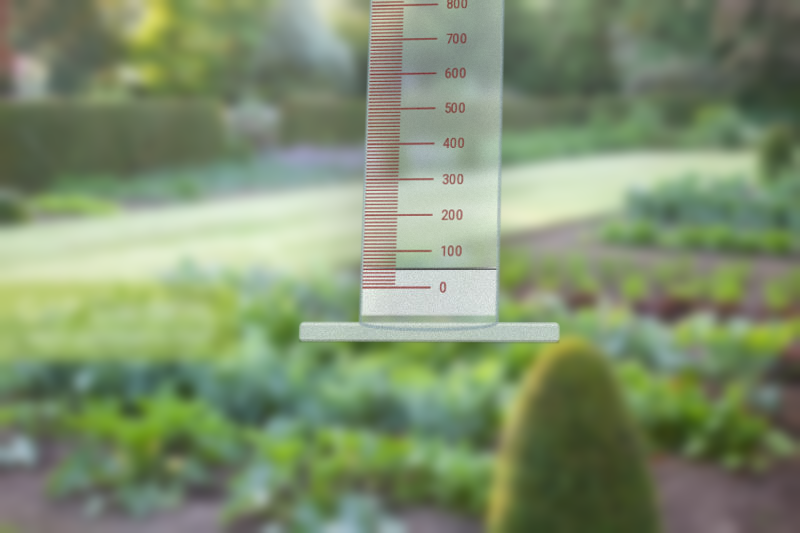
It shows {"value": 50, "unit": "mL"}
